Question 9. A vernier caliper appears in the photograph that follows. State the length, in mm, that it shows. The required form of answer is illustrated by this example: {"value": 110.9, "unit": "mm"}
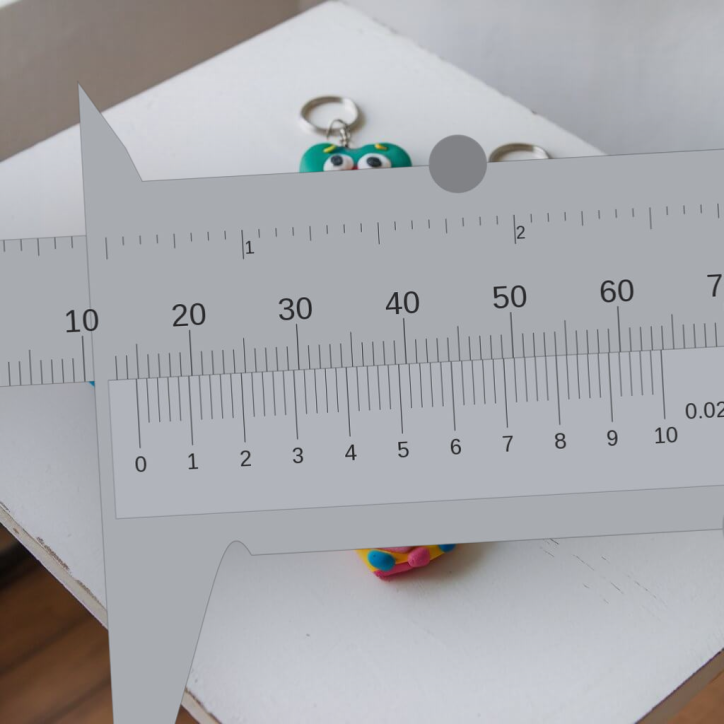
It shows {"value": 14.8, "unit": "mm"}
